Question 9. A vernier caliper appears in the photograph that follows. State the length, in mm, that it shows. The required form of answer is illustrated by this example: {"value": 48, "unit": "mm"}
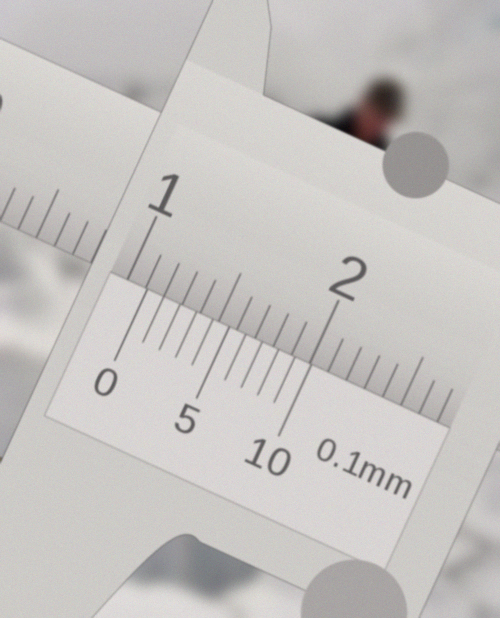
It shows {"value": 11.1, "unit": "mm"}
